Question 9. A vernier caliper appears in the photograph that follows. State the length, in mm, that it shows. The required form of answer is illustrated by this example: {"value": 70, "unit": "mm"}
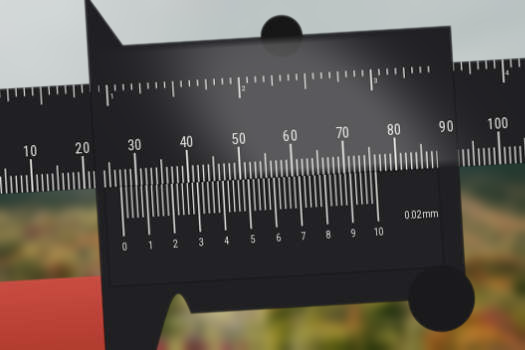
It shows {"value": 27.0, "unit": "mm"}
